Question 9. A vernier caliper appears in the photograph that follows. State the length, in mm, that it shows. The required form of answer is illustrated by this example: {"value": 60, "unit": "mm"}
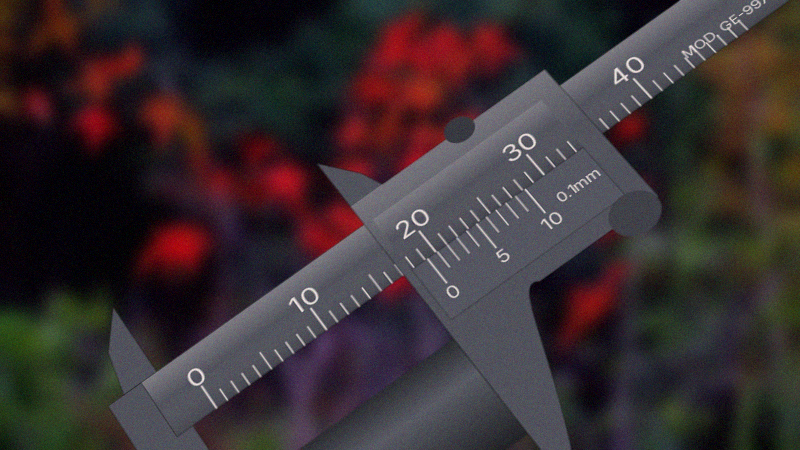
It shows {"value": 19.2, "unit": "mm"}
